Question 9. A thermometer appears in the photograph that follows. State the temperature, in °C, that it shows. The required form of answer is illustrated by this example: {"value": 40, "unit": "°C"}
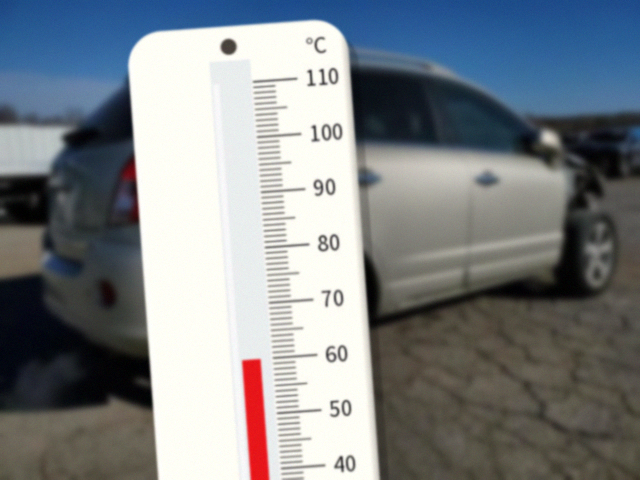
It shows {"value": 60, "unit": "°C"}
